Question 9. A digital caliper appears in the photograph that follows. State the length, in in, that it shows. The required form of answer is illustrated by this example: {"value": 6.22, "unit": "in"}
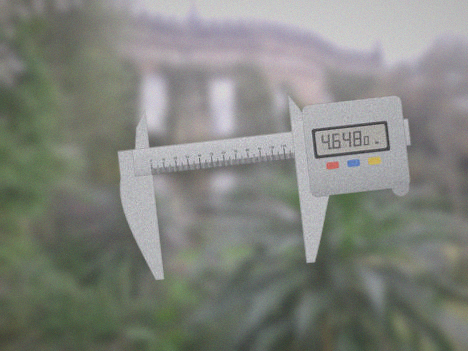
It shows {"value": 4.6480, "unit": "in"}
